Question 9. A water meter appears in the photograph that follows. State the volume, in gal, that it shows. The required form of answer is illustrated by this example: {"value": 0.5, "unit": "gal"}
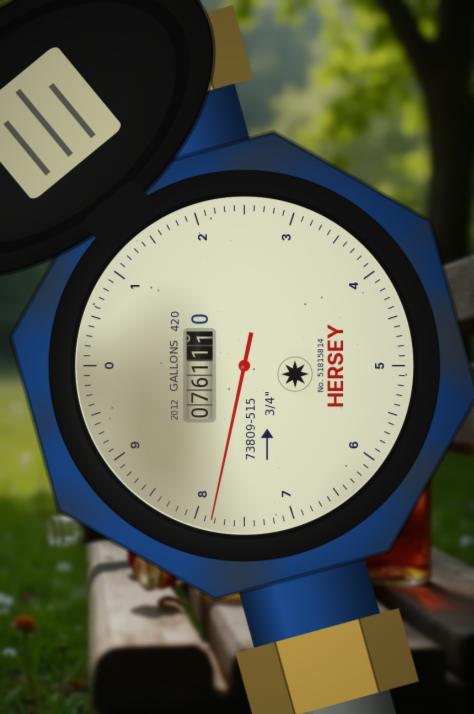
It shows {"value": 761107.8, "unit": "gal"}
